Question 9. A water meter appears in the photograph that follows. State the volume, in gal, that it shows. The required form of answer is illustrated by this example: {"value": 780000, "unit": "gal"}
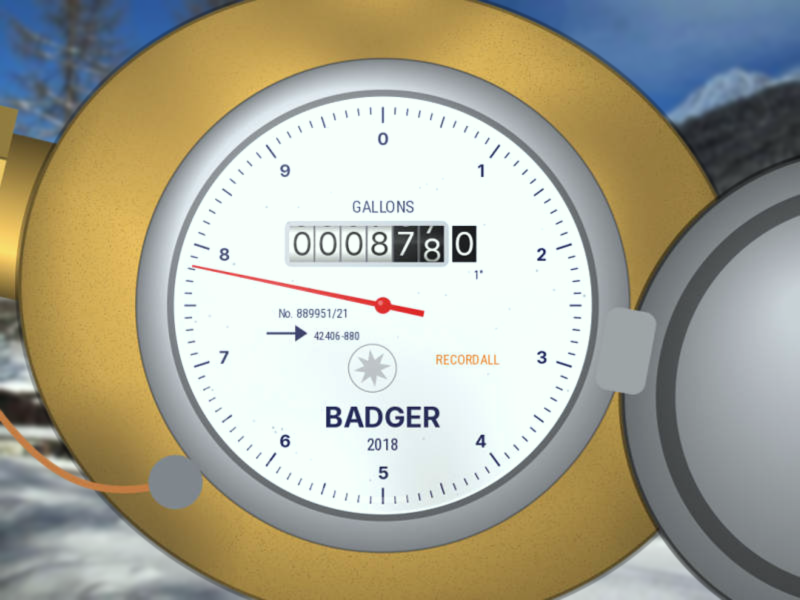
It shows {"value": 8777.8, "unit": "gal"}
